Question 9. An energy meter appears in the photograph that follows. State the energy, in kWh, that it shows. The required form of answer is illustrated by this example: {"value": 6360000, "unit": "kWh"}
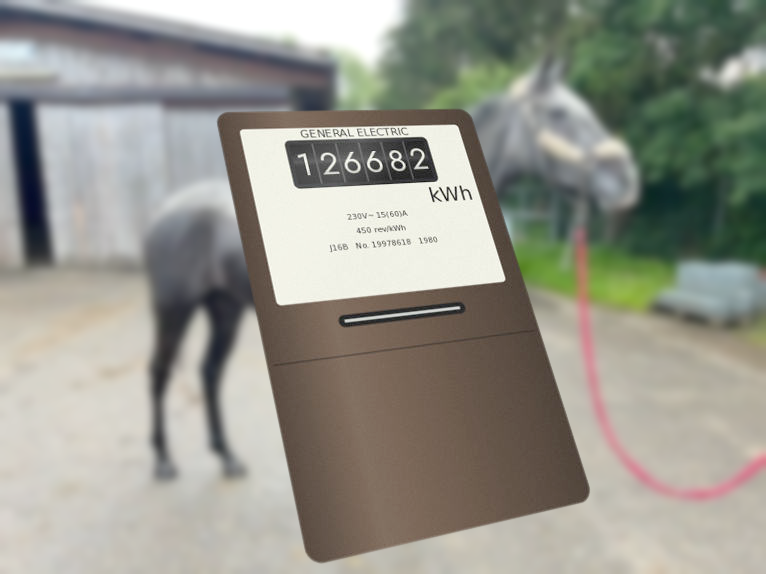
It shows {"value": 126682, "unit": "kWh"}
